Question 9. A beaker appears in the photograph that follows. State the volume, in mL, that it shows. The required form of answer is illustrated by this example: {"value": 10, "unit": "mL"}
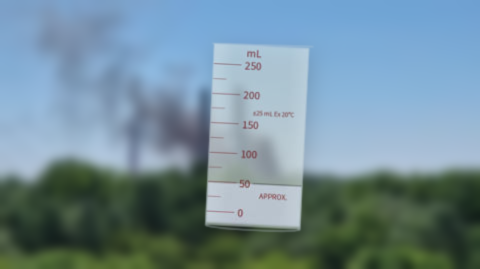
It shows {"value": 50, "unit": "mL"}
